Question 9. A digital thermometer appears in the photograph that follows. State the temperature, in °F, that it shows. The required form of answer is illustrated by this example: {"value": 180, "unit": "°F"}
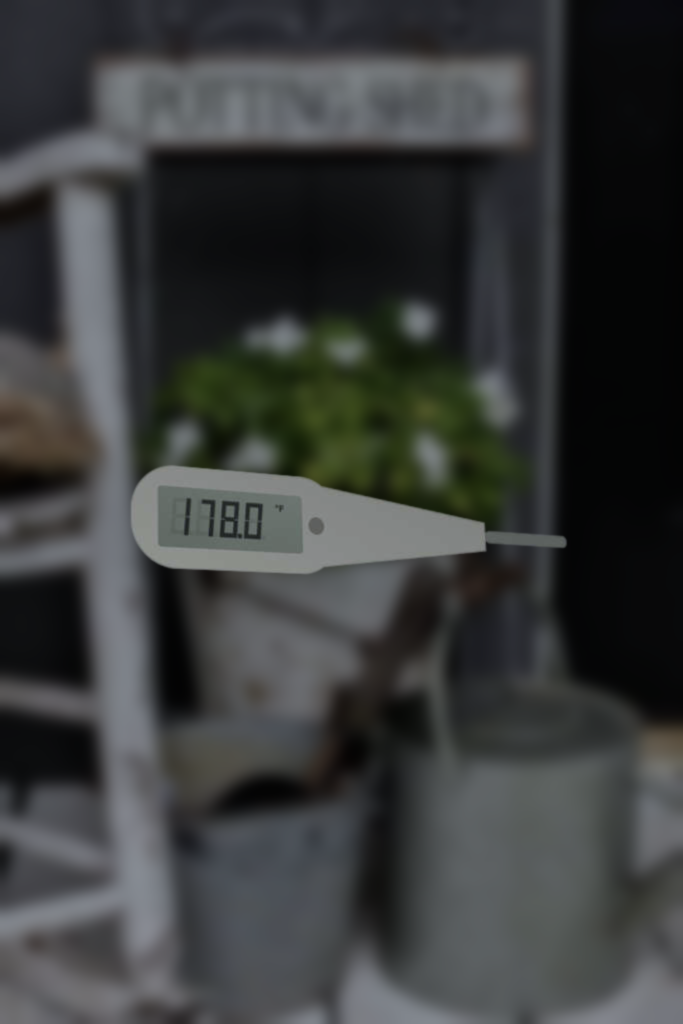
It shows {"value": 178.0, "unit": "°F"}
